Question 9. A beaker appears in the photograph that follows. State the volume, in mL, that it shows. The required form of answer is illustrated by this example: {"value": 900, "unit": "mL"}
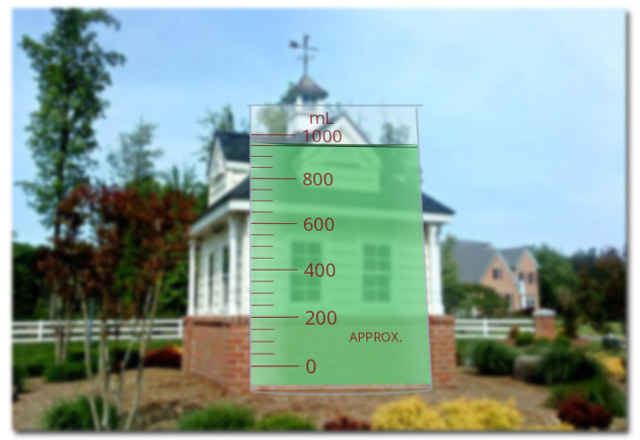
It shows {"value": 950, "unit": "mL"}
